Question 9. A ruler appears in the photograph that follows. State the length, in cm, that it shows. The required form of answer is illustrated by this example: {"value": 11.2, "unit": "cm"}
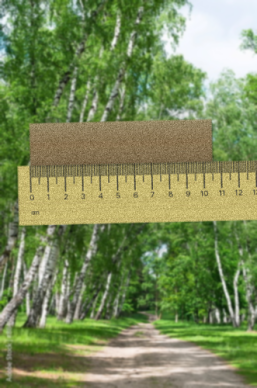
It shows {"value": 10.5, "unit": "cm"}
